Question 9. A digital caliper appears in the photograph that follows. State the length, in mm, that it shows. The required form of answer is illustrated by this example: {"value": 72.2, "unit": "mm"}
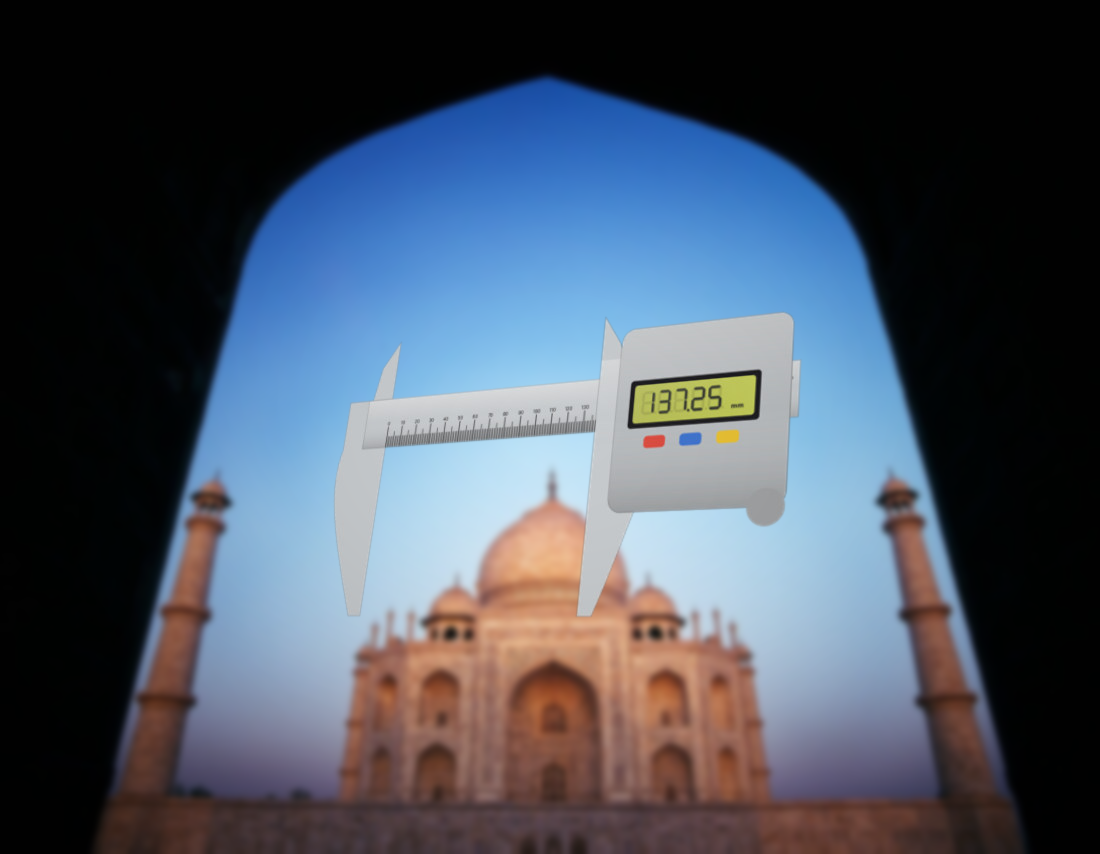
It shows {"value": 137.25, "unit": "mm"}
